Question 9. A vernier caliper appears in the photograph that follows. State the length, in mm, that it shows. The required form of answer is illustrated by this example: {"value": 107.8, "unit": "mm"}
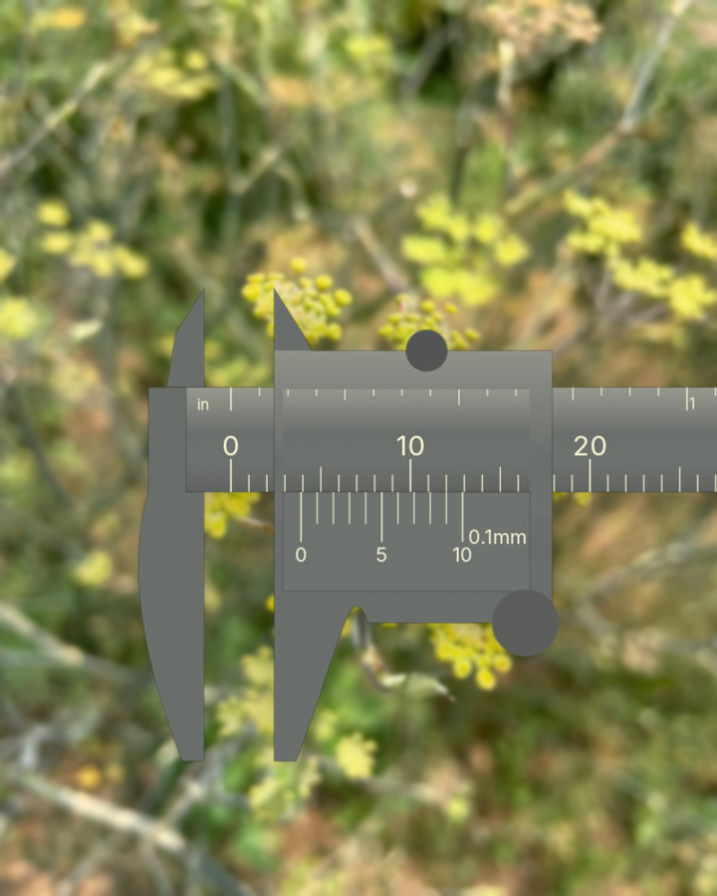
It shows {"value": 3.9, "unit": "mm"}
